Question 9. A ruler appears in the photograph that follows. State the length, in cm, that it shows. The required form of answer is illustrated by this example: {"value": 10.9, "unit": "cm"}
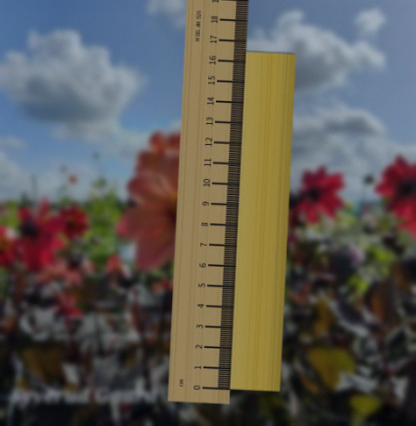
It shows {"value": 16.5, "unit": "cm"}
